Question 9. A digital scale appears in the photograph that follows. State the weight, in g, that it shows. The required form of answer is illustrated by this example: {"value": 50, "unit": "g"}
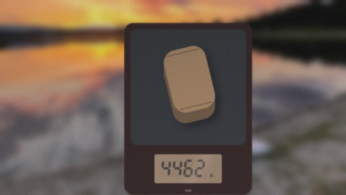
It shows {"value": 4462, "unit": "g"}
